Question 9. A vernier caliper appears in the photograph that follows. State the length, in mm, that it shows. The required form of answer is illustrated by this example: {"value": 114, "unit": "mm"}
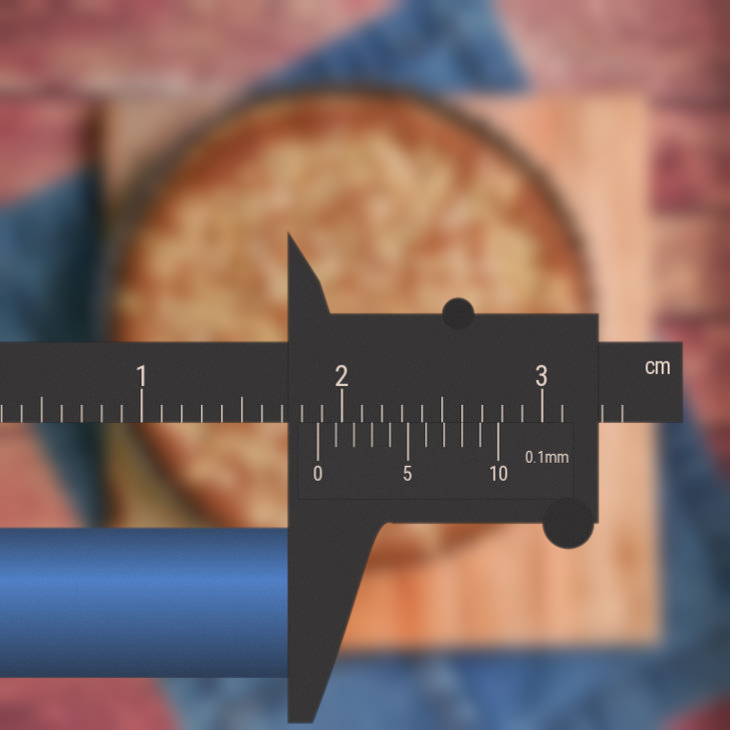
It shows {"value": 18.8, "unit": "mm"}
